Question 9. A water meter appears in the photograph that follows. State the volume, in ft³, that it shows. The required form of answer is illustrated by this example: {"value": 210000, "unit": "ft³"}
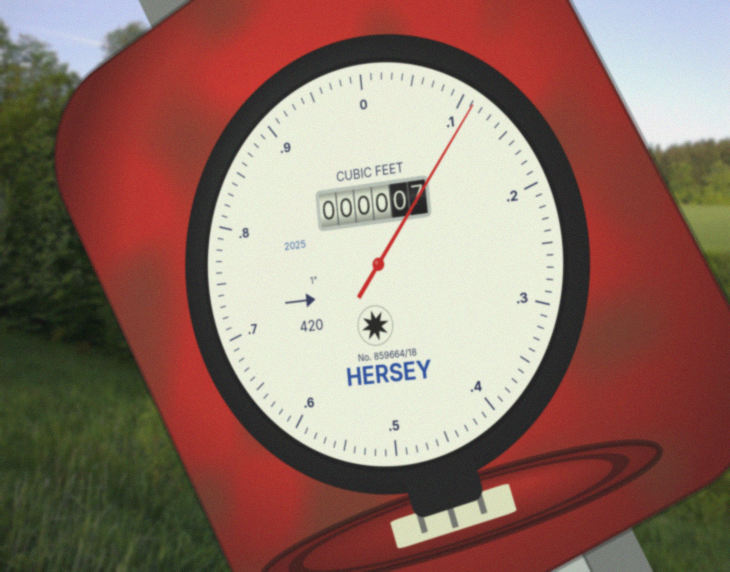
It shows {"value": 7.11, "unit": "ft³"}
